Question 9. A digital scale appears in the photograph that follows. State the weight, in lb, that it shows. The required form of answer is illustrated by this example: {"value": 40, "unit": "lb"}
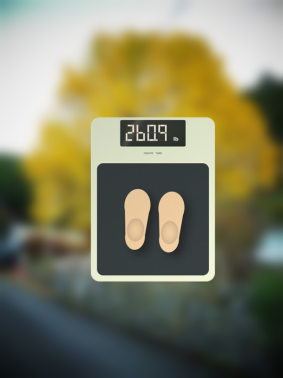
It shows {"value": 260.9, "unit": "lb"}
